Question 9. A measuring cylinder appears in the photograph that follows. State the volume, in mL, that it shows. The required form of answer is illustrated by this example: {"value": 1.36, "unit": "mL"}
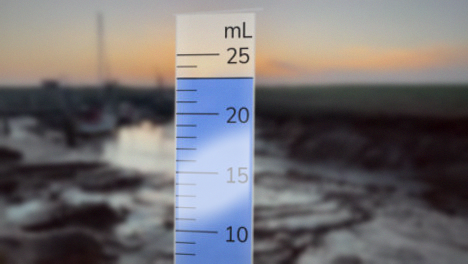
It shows {"value": 23, "unit": "mL"}
